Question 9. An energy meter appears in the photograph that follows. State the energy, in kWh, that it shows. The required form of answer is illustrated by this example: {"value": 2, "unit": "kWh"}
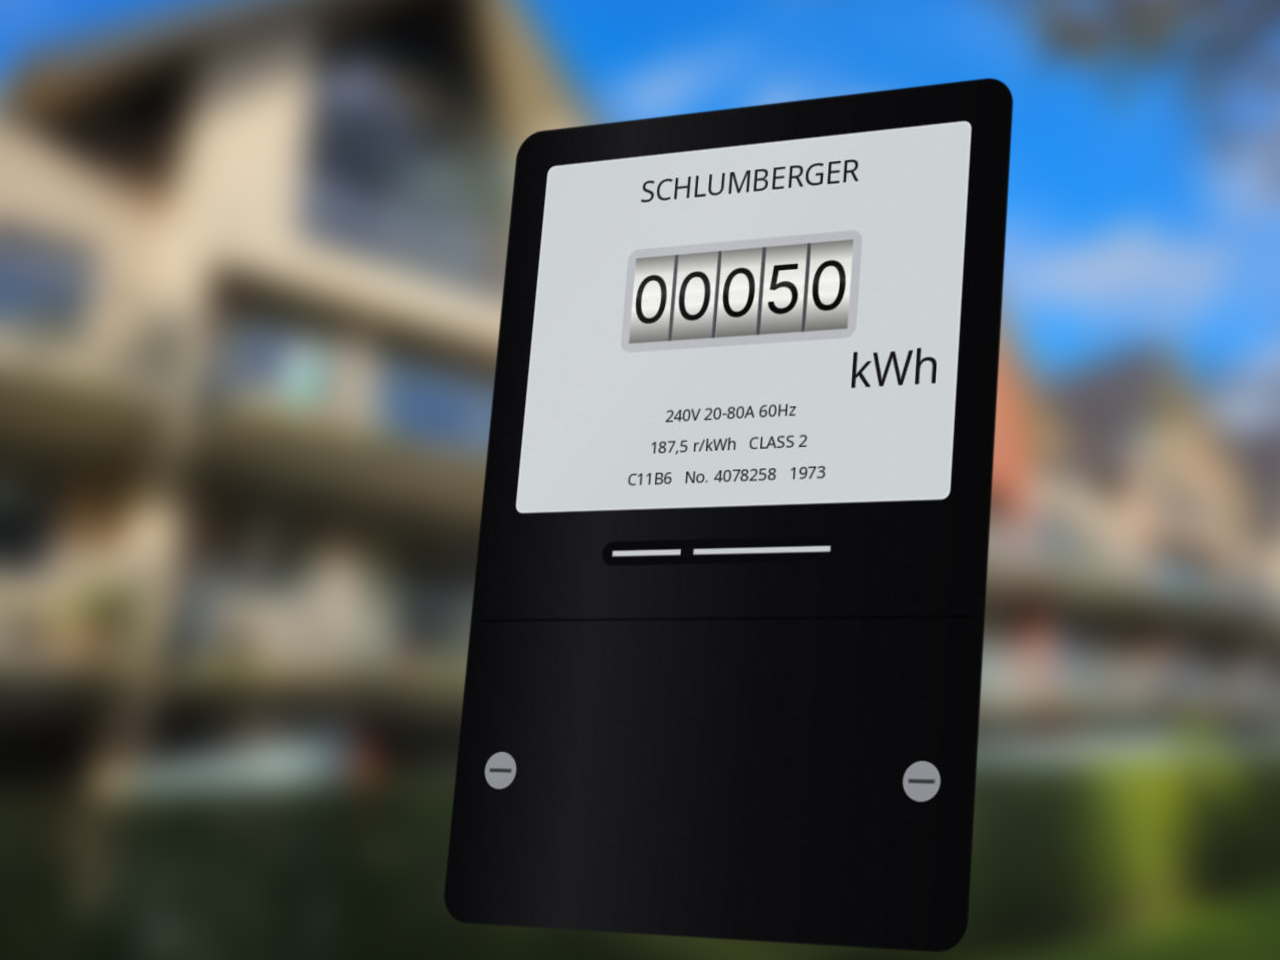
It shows {"value": 50, "unit": "kWh"}
